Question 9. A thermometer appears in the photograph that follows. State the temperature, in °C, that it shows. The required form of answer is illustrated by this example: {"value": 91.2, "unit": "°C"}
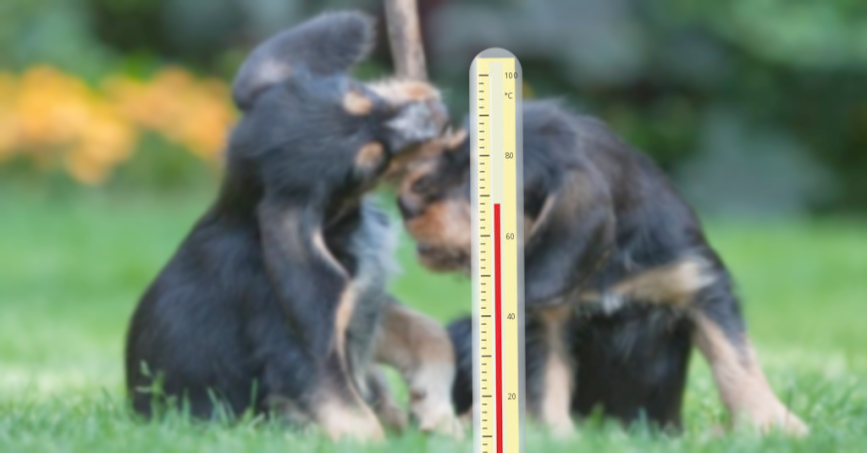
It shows {"value": 68, "unit": "°C"}
